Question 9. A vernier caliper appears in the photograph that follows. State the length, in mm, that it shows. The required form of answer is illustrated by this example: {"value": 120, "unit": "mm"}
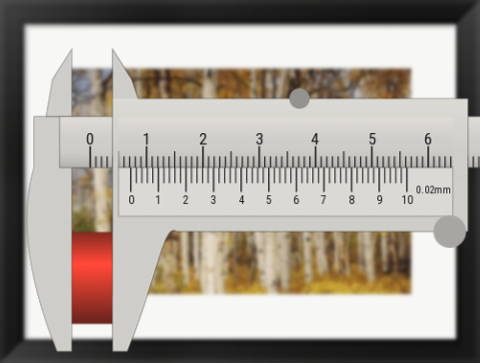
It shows {"value": 7.2, "unit": "mm"}
